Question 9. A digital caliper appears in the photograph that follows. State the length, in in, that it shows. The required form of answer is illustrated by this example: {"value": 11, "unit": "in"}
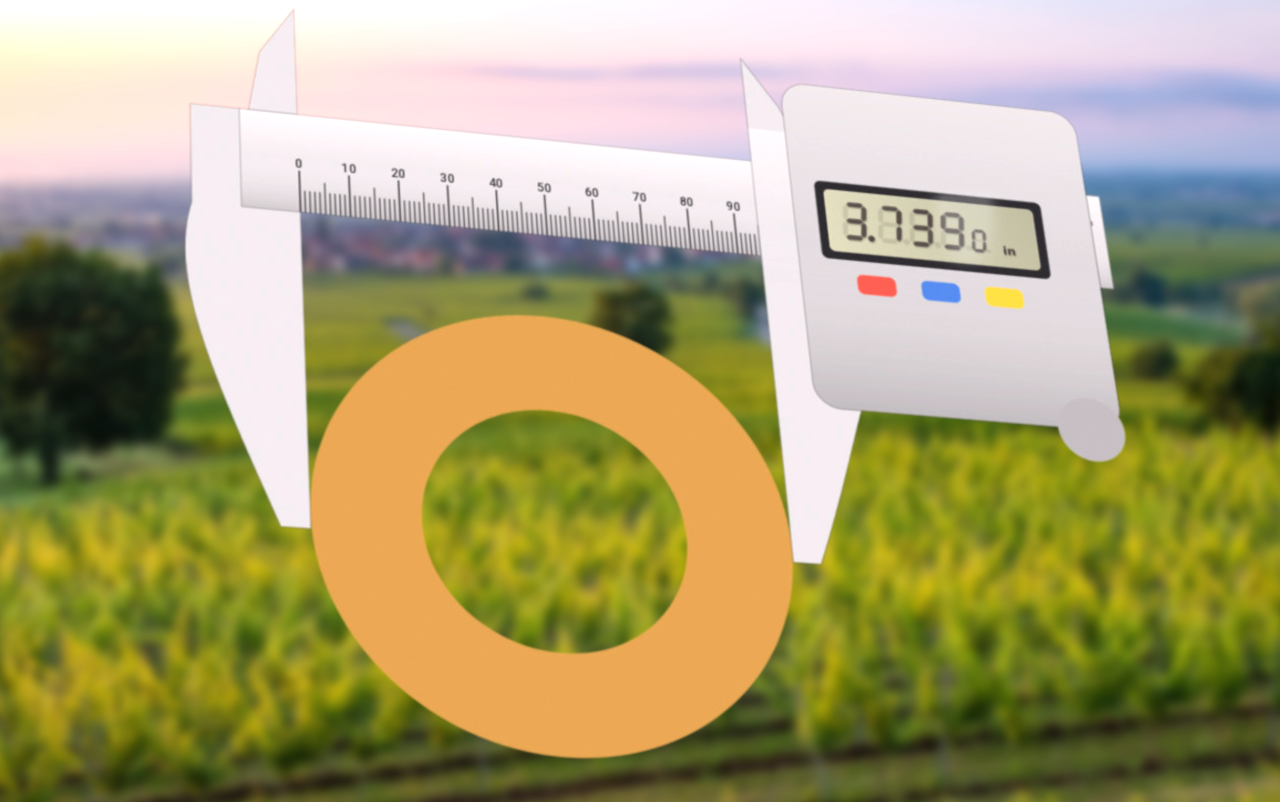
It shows {"value": 3.7390, "unit": "in"}
